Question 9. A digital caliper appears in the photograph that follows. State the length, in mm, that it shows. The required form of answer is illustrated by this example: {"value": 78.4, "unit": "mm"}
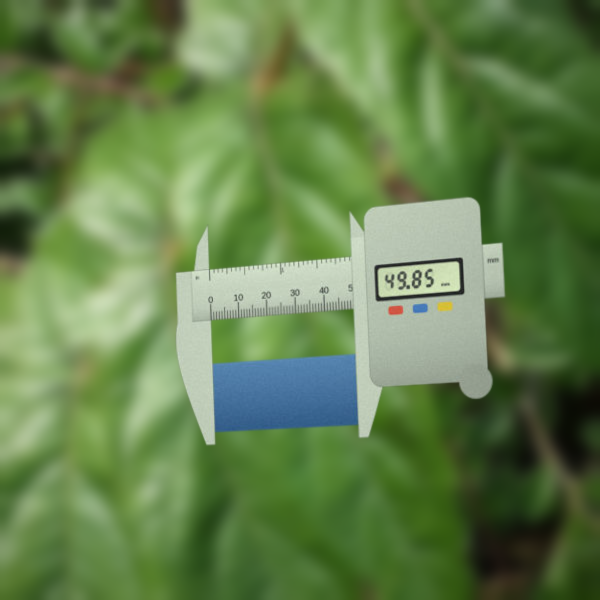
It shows {"value": 49.85, "unit": "mm"}
